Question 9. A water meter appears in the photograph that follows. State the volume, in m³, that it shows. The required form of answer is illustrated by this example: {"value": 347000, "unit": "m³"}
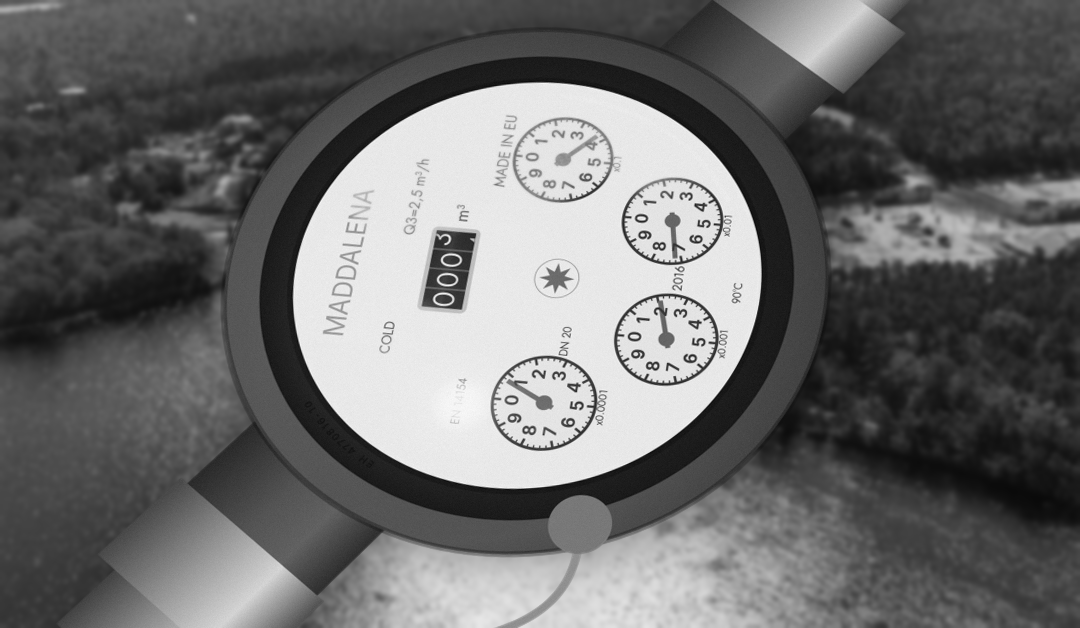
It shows {"value": 3.3720, "unit": "m³"}
